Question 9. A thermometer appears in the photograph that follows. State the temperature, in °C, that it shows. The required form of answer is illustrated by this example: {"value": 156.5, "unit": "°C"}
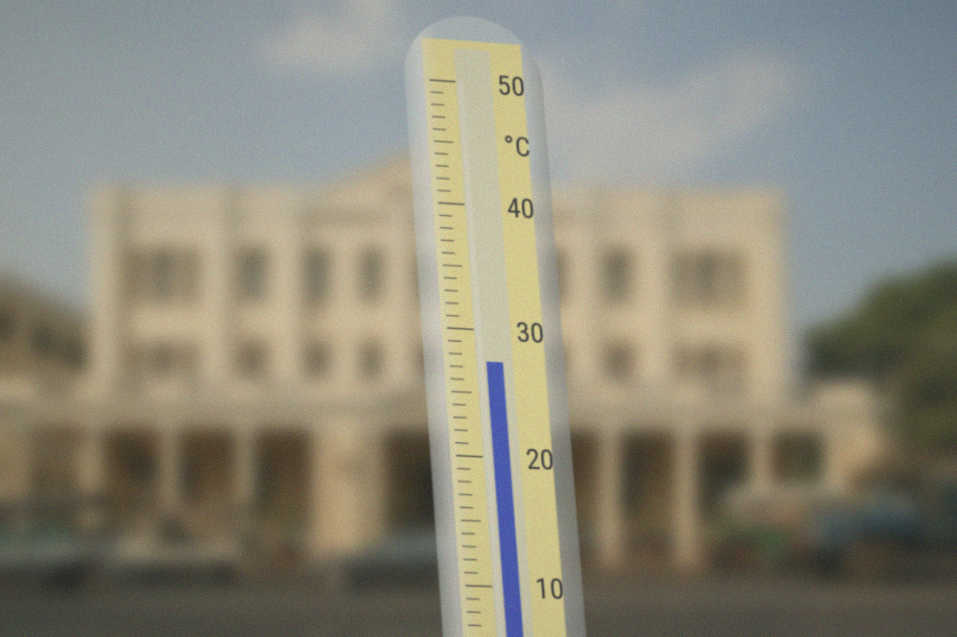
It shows {"value": 27.5, "unit": "°C"}
